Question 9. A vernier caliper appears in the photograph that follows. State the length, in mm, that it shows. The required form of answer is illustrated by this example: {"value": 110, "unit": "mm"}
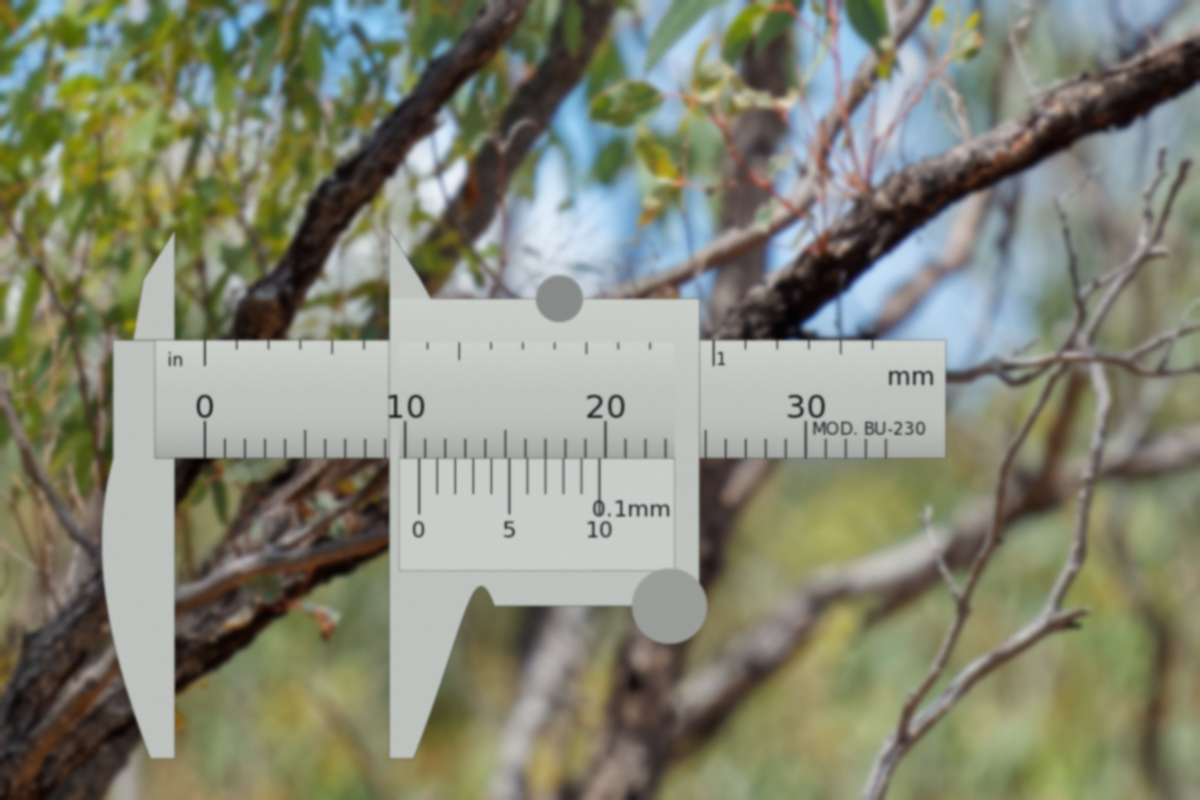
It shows {"value": 10.7, "unit": "mm"}
